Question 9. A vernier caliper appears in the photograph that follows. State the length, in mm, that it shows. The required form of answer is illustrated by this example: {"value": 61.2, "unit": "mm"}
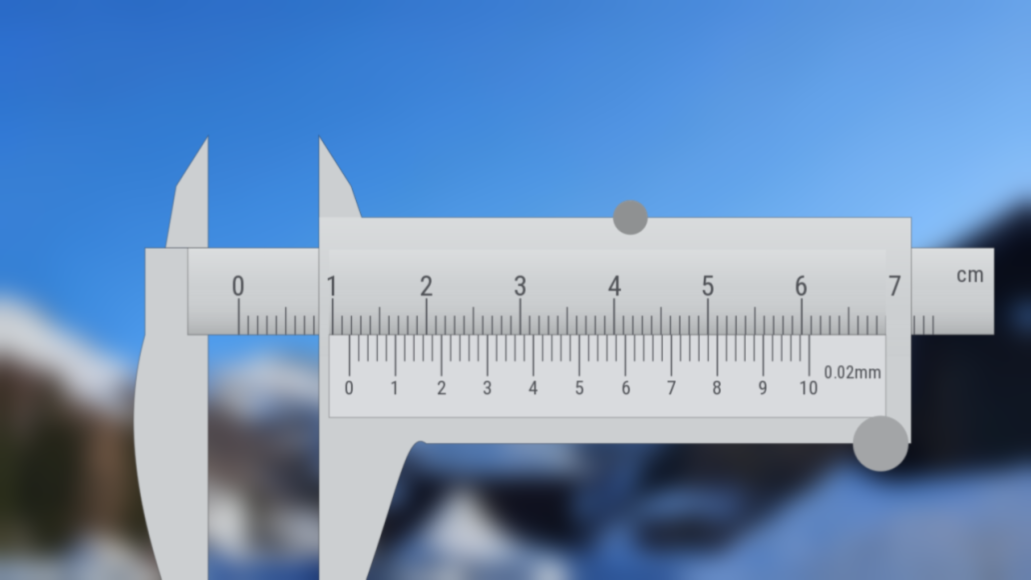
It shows {"value": 11.8, "unit": "mm"}
